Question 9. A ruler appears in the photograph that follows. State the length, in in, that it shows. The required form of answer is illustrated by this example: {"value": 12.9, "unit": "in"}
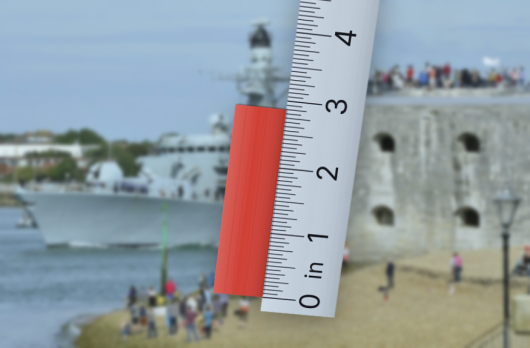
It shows {"value": 2.875, "unit": "in"}
